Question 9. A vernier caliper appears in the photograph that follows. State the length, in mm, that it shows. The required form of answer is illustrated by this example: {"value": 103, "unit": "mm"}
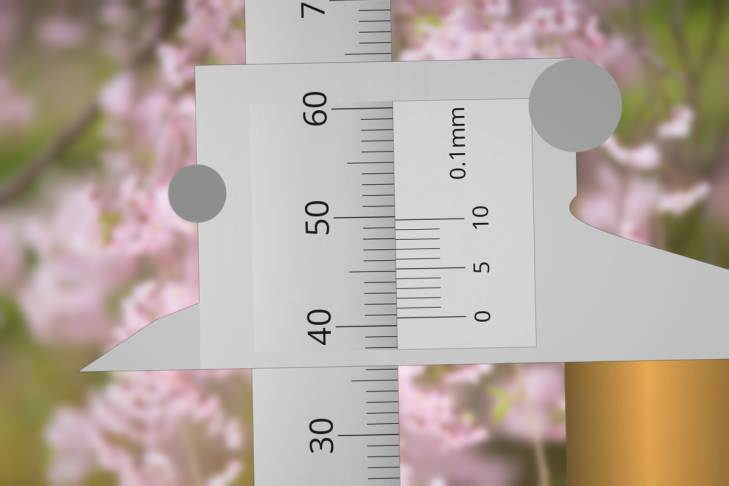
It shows {"value": 40.7, "unit": "mm"}
